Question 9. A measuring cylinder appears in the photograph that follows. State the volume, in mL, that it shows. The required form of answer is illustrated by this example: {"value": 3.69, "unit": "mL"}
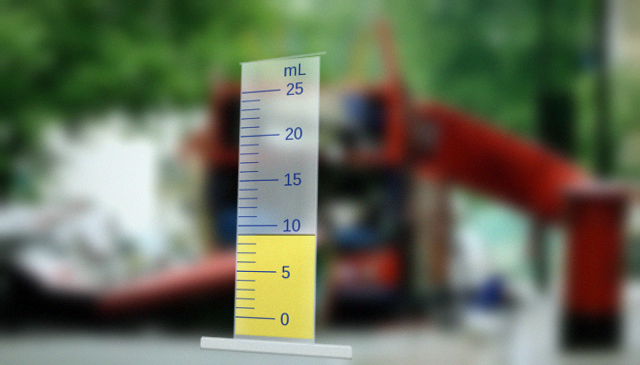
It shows {"value": 9, "unit": "mL"}
